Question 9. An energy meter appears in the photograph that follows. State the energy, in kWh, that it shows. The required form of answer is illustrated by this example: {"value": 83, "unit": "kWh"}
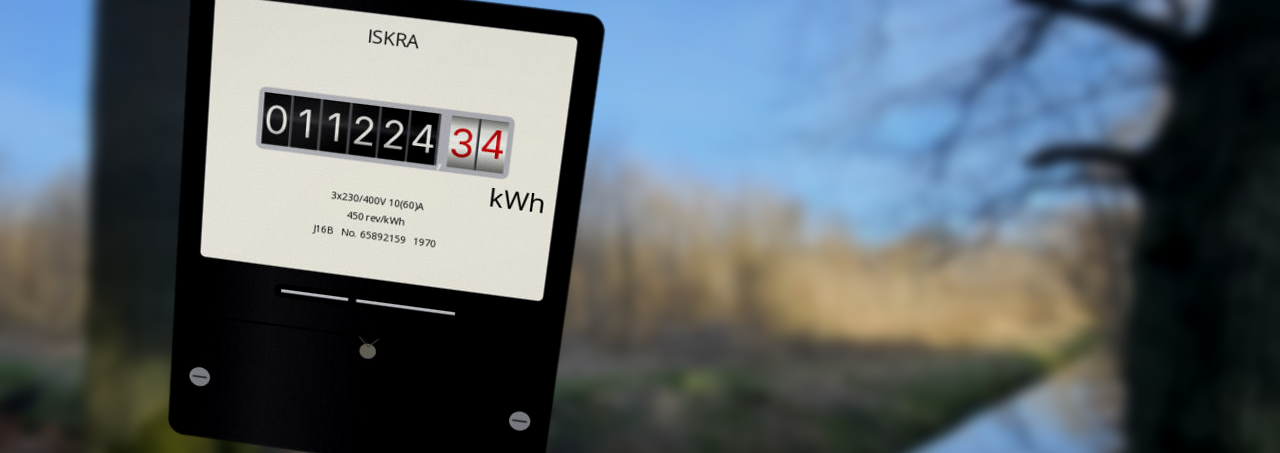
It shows {"value": 11224.34, "unit": "kWh"}
